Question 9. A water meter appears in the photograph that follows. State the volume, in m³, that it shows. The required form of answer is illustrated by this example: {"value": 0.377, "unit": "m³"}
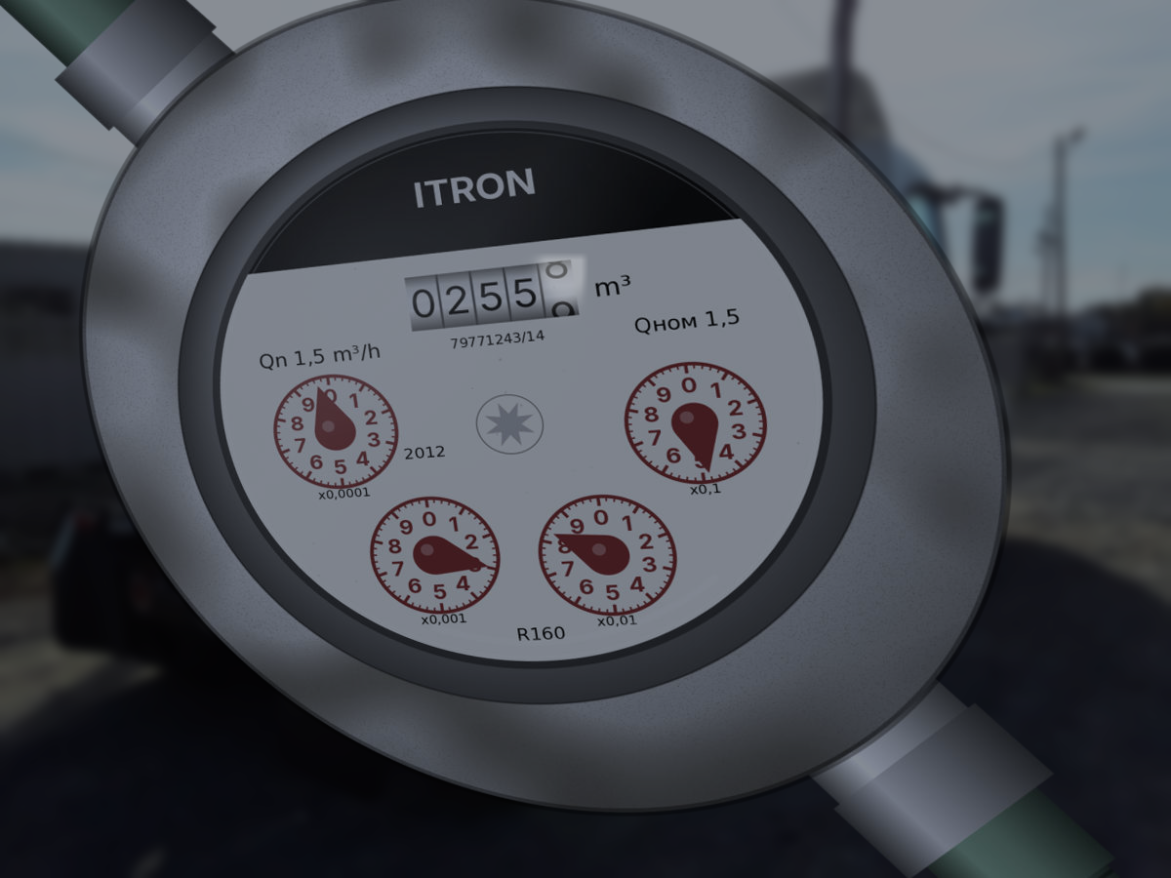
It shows {"value": 2558.4829, "unit": "m³"}
